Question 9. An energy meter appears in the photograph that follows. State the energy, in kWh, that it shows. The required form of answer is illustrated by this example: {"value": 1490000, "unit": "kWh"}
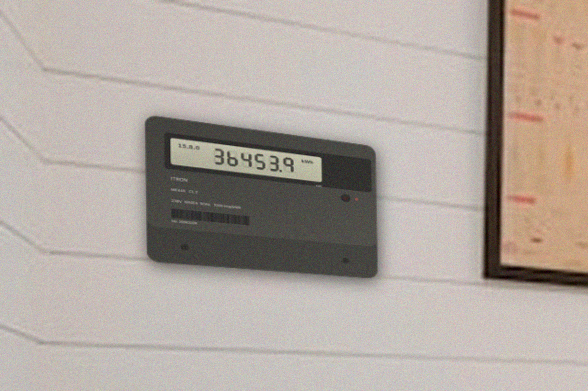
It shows {"value": 36453.9, "unit": "kWh"}
